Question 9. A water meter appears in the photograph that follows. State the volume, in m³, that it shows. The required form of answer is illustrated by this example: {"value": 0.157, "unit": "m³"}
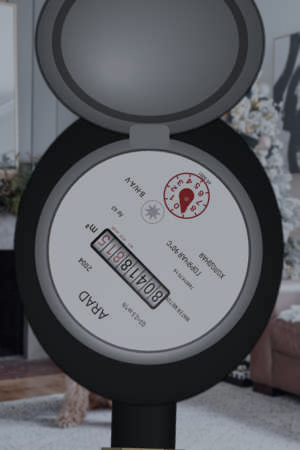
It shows {"value": 80418.8149, "unit": "m³"}
